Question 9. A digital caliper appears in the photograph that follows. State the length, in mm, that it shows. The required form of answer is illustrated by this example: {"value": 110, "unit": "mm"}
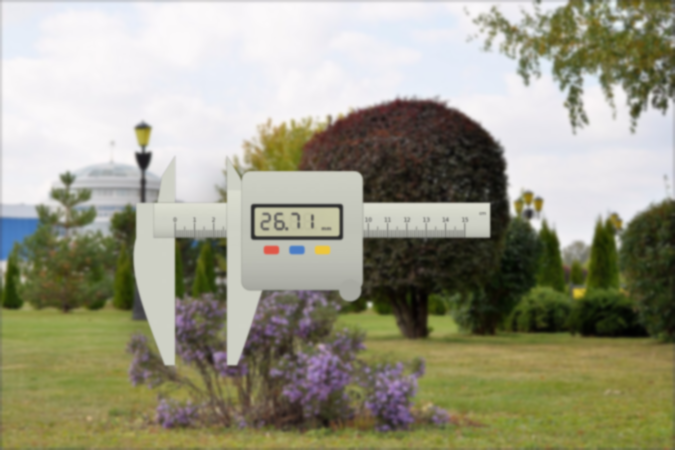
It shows {"value": 26.71, "unit": "mm"}
